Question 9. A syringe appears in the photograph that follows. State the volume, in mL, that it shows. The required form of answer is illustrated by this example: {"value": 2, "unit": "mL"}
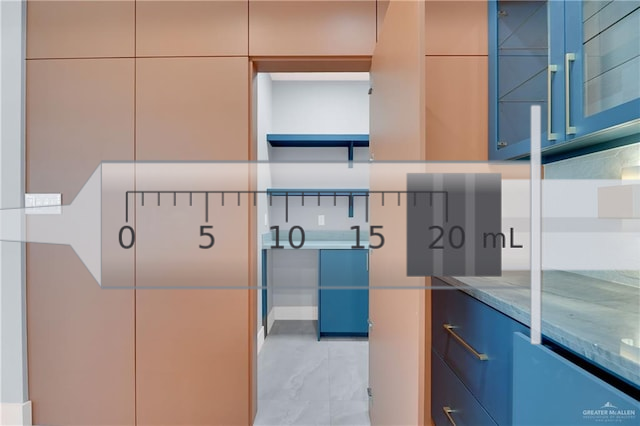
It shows {"value": 17.5, "unit": "mL"}
